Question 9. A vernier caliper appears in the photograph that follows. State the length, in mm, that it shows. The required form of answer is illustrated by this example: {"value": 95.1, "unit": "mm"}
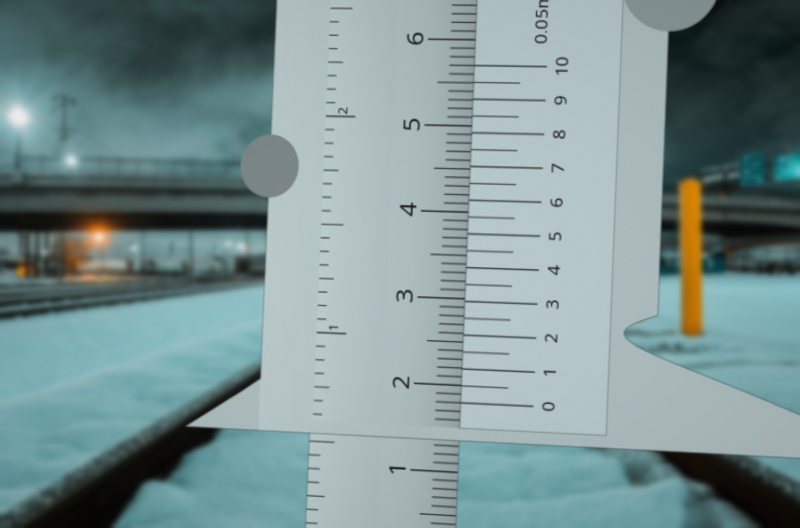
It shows {"value": 18.0, "unit": "mm"}
